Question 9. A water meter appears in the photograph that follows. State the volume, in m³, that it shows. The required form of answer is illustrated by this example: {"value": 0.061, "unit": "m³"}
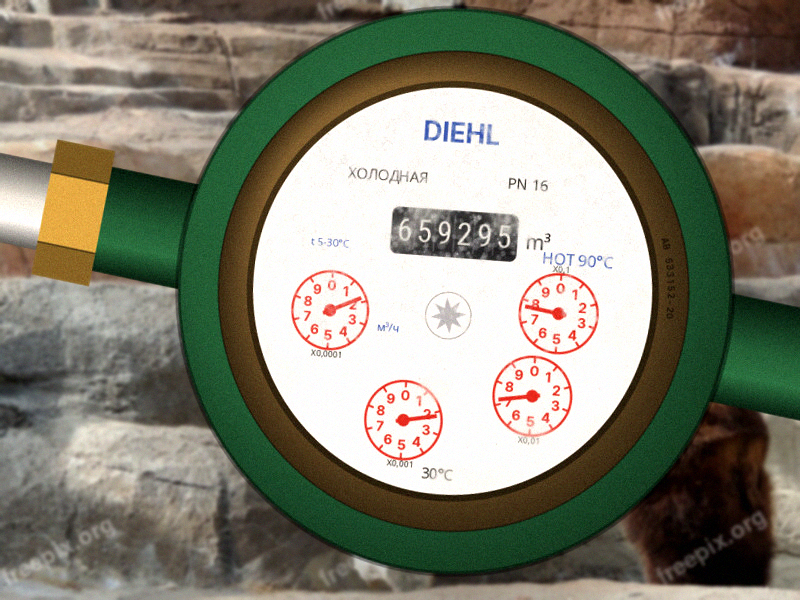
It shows {"value": 659295.7721, "unit": "m³"}
